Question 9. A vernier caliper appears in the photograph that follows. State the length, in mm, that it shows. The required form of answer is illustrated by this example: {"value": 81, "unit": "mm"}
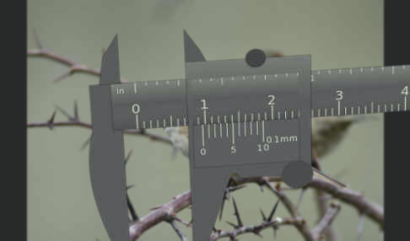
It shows {"value": 9.6, "unit": "mm"}
